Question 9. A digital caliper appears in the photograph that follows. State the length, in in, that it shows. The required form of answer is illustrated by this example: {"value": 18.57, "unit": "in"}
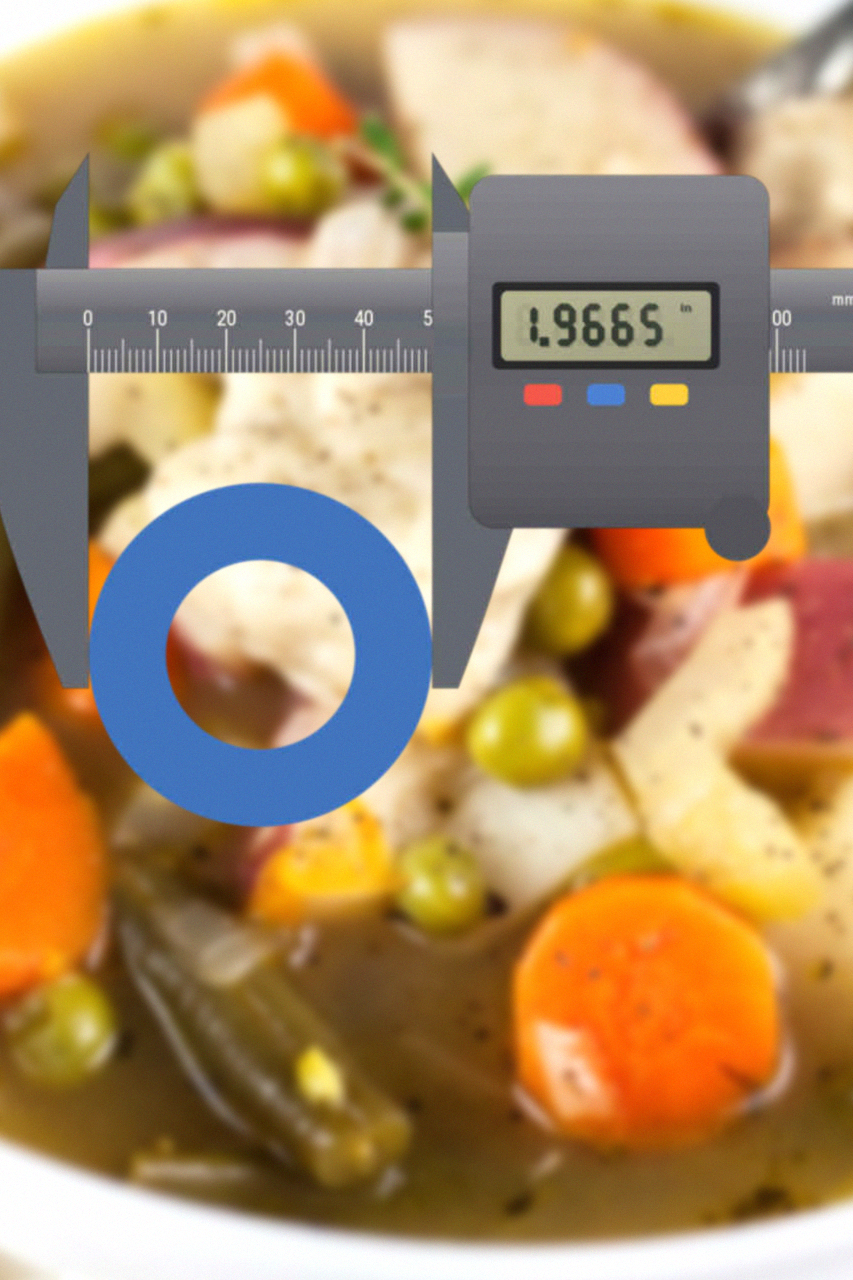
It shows {"value": 1.9665, "unit": "in"}
